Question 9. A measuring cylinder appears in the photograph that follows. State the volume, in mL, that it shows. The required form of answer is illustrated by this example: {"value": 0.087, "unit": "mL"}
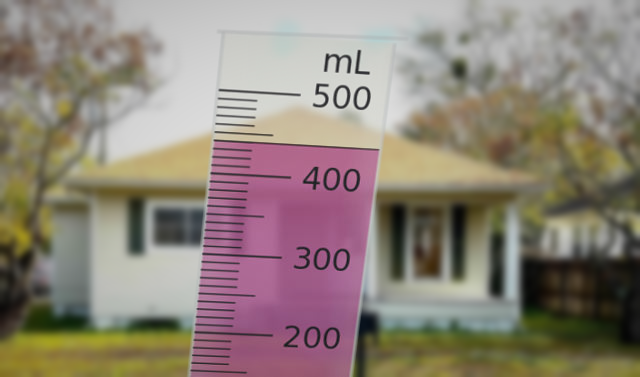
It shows {"value": 440, "unit": "mL"}
